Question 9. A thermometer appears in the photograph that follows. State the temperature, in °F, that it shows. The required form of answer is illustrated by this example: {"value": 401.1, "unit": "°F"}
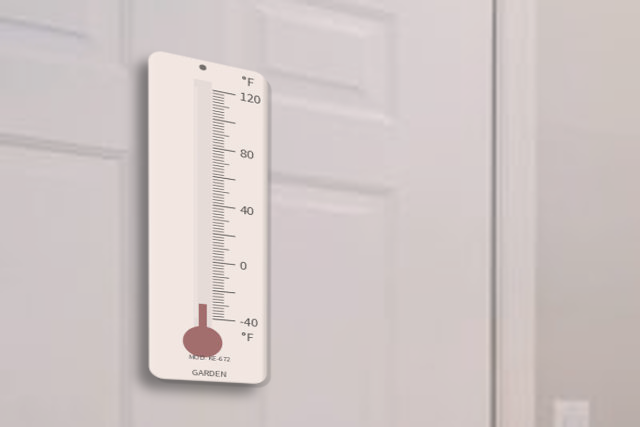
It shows {"value": -30, "unit": "°F"}
